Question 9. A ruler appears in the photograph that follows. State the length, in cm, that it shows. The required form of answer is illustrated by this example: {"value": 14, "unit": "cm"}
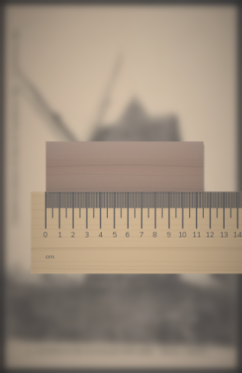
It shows {"value": 11.5, "unit": "cm"}
